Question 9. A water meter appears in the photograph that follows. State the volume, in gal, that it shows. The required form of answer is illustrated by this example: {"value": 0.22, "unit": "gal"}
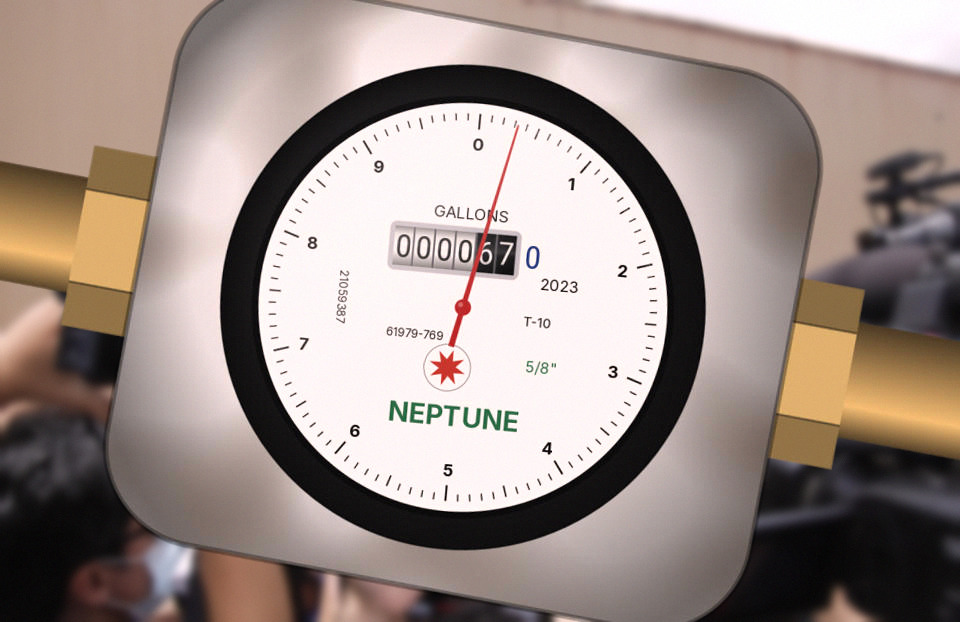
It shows {"value": 670.3, "unit": "gal"}
